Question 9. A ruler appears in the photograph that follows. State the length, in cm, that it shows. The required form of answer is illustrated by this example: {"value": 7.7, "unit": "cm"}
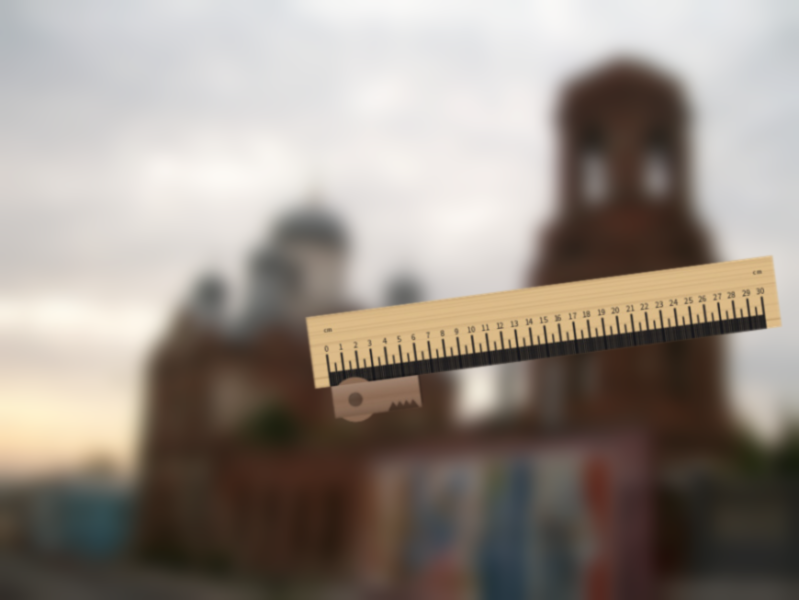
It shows {"value": 6, "unit": "cm"}
